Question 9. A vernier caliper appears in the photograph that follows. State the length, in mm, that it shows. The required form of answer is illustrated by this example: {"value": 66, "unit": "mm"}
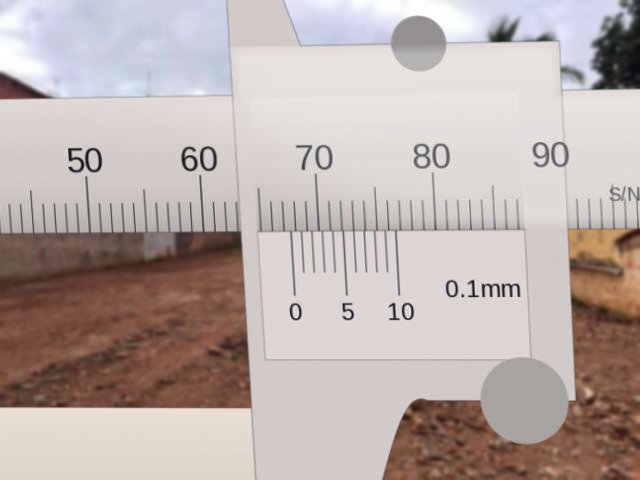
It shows {"value": 67.6, "unit": "mm"}
